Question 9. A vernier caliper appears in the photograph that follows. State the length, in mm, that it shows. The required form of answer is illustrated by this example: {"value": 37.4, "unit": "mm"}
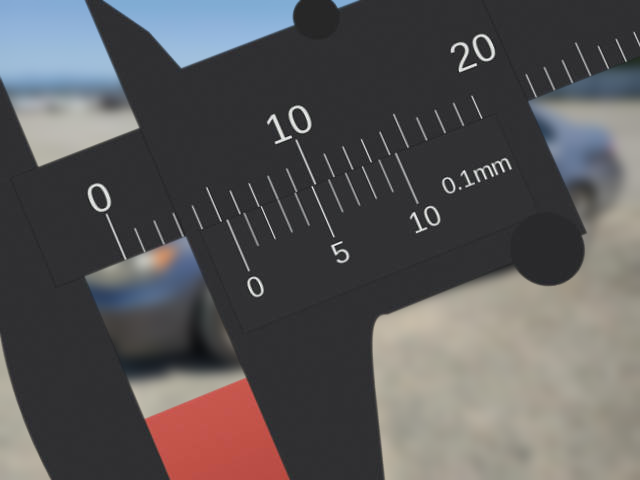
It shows {"value": 5.3, "unit": "mm"}
